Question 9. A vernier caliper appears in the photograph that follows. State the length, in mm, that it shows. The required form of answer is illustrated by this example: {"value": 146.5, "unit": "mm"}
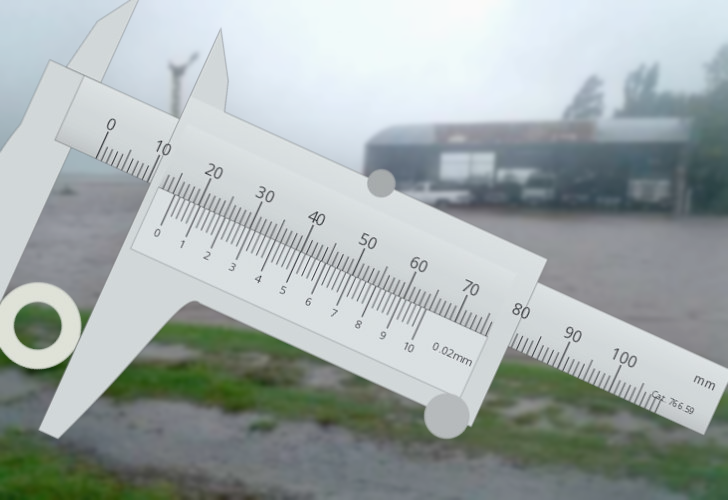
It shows {"value": 15.4, "unit": "mm"}
